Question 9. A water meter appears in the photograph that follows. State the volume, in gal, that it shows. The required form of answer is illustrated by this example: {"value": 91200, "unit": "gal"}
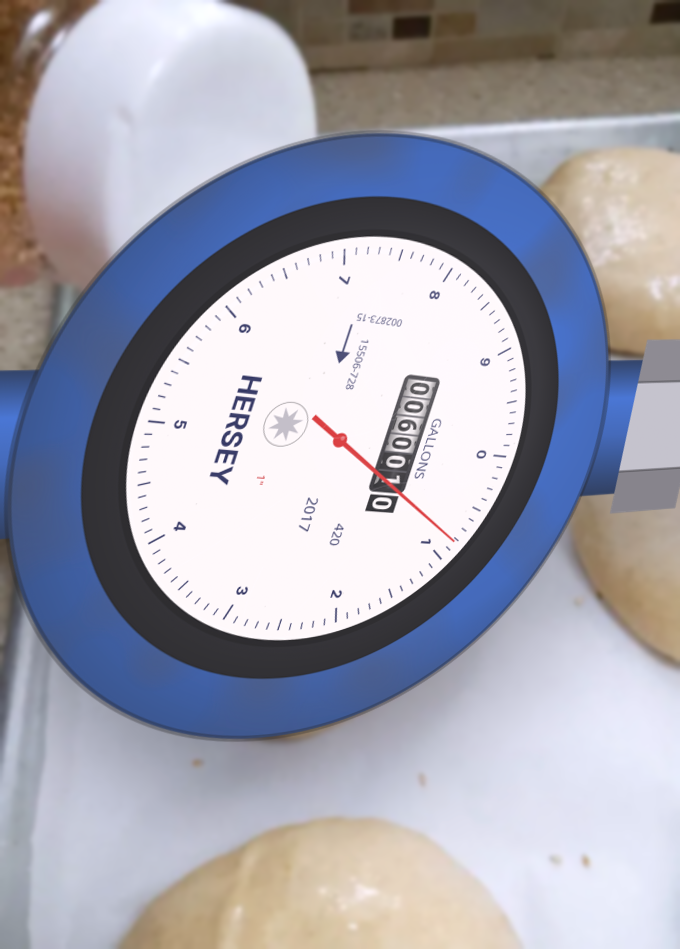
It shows {"value": 60010.8, "unit": "gal"}
